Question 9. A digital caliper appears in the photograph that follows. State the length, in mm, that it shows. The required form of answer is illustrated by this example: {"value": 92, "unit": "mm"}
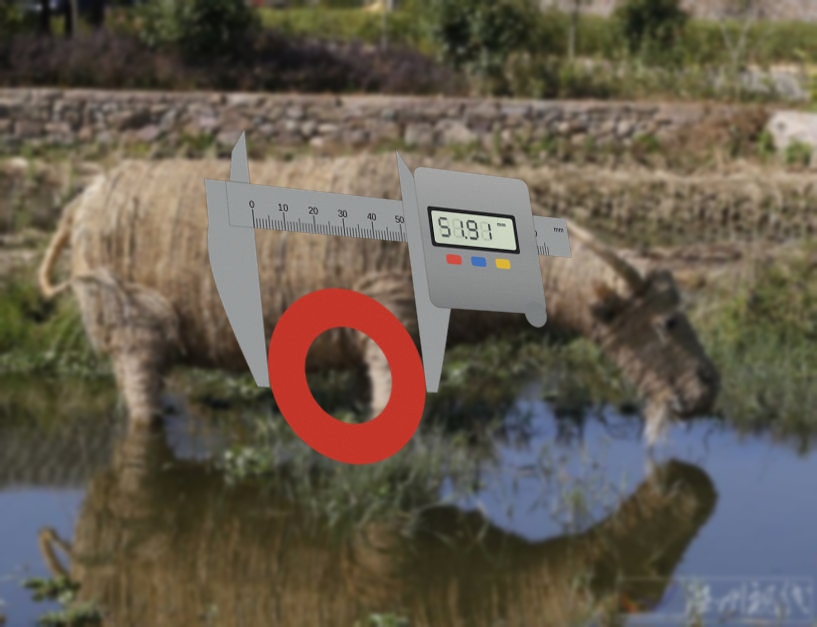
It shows {"value": 51.91, "unit": "mm"}
